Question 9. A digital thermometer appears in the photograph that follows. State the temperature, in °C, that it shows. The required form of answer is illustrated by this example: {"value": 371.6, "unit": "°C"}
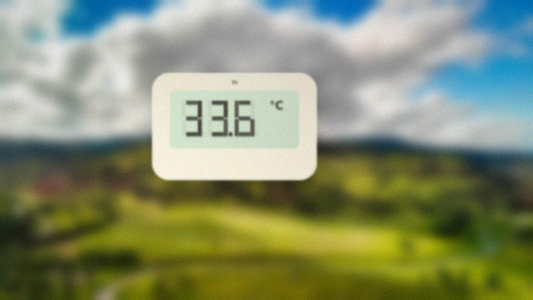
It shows {"value": 33.6, "unit": "°C"}
